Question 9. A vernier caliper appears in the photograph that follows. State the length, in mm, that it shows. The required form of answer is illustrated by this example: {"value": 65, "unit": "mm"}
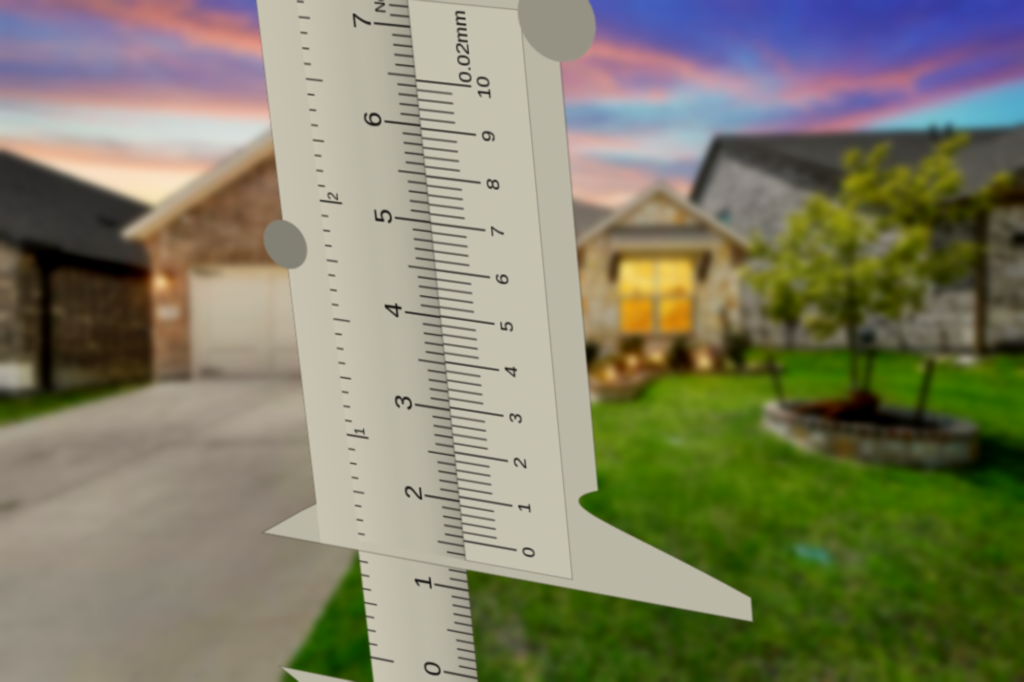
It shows {"value": 15.6, "unit": "mm"}
